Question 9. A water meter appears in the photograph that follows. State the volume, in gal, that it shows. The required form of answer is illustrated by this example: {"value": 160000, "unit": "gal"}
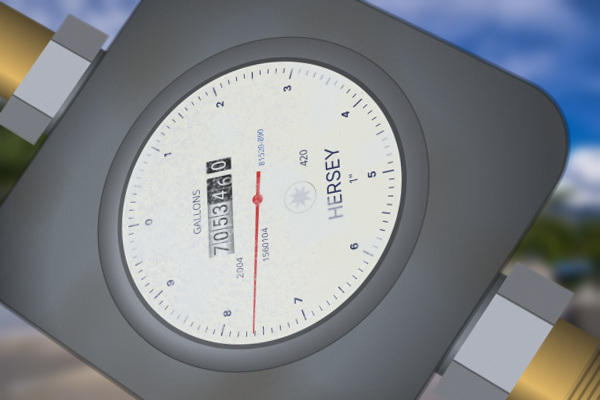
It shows {"value": 7053457.6, "unit": "gal"}
